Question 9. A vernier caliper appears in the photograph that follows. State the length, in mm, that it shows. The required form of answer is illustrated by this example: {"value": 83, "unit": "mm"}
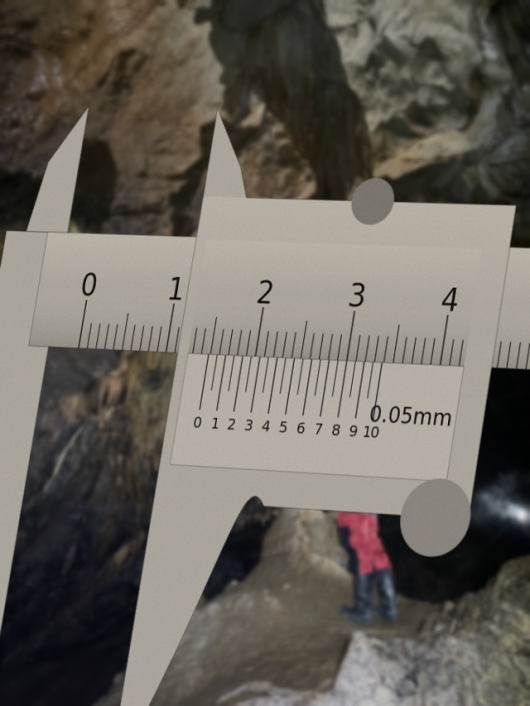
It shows {"value": 14.8, "unit": "mm"}
